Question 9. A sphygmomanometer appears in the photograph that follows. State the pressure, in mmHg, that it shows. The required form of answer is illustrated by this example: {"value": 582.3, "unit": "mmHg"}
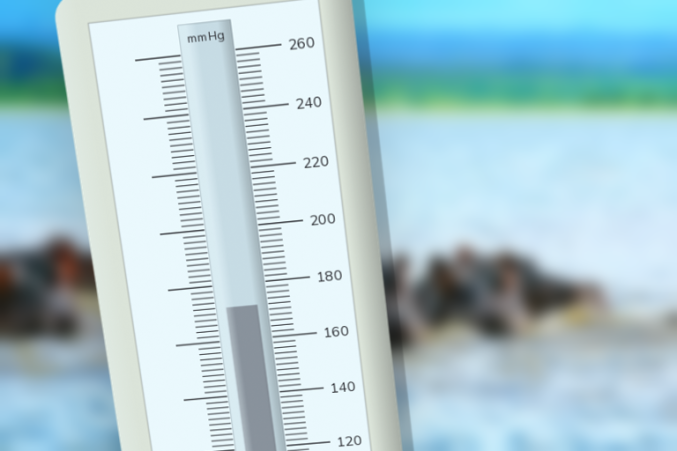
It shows {"value": 172, "unit": "mmHg"}
